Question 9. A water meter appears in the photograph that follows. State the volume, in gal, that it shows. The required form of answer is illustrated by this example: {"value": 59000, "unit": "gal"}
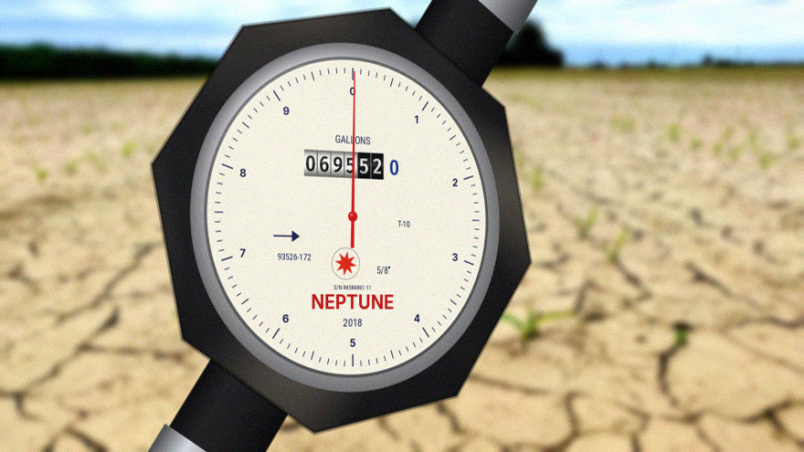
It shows {"value": 695520.0, "unit": "gal"}
